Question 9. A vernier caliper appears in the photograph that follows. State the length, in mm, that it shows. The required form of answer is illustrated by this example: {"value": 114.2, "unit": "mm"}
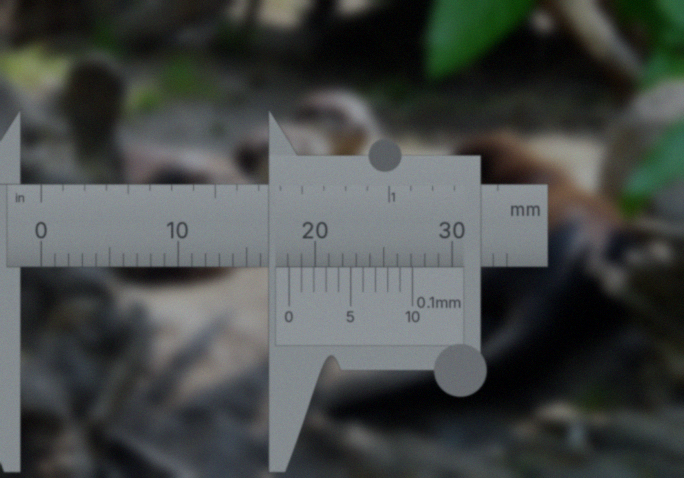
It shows {"value": 18.1, "unit": "mm"}
